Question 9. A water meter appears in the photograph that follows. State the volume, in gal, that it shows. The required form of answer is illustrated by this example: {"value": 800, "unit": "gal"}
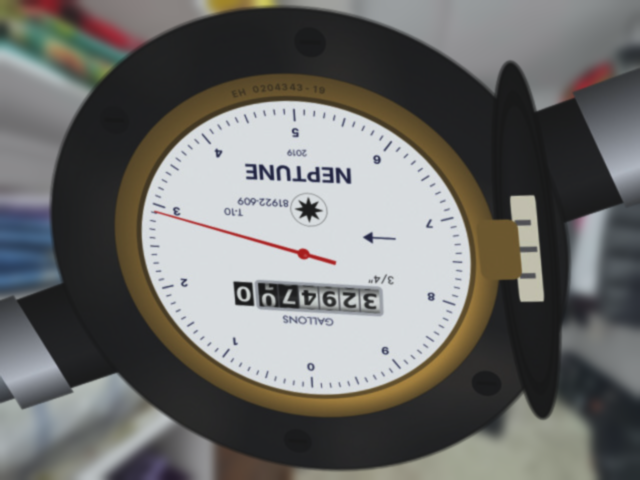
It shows {"value": 3294702.9, "unit": "gal"}
